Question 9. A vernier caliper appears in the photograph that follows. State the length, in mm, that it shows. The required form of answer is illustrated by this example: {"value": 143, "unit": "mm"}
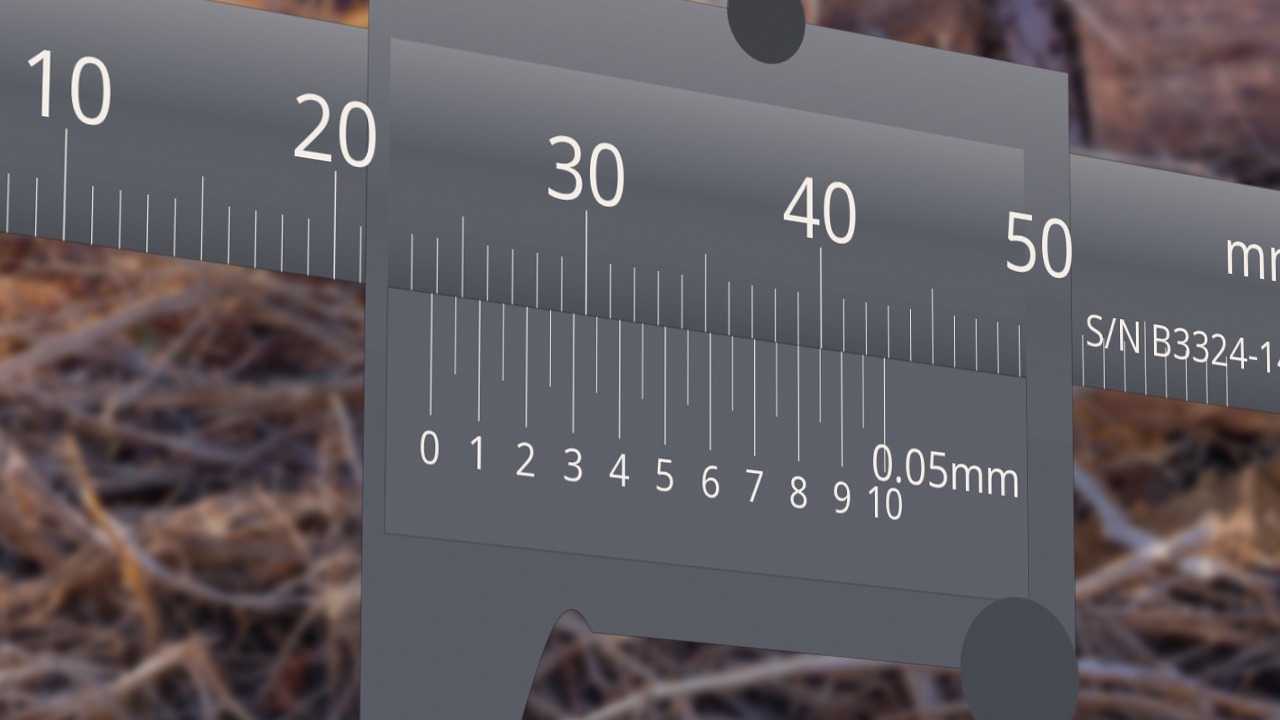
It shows {"value": 23.8, "unit": "mm"}
